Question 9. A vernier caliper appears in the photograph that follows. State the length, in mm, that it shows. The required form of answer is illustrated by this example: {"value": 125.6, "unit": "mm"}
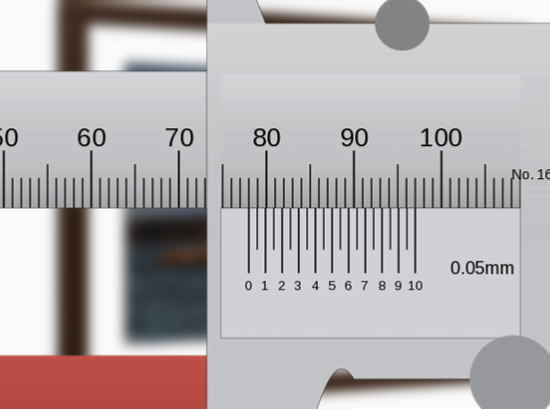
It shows {"value": 78.0, "unit": "mm"}
